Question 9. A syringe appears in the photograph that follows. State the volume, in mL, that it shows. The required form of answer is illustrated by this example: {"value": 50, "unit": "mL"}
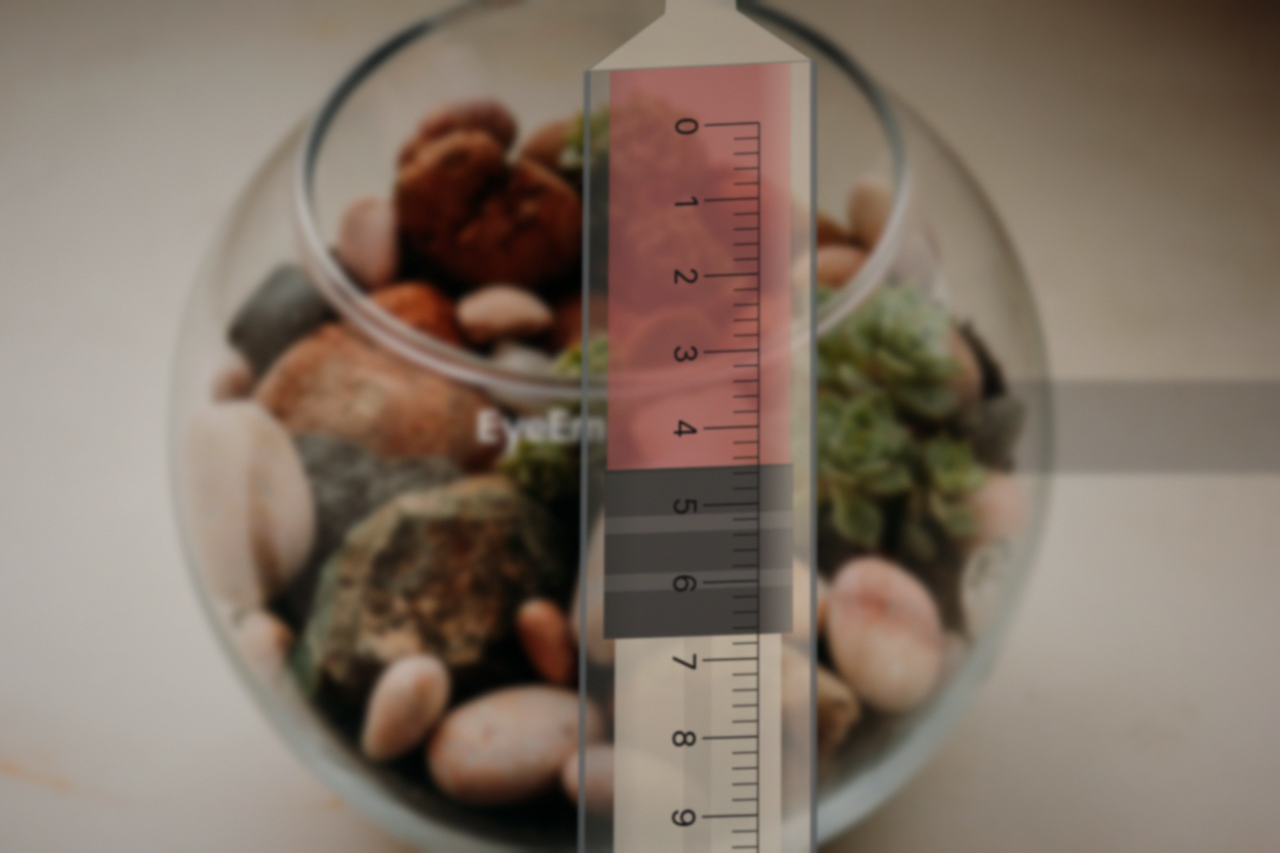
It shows {"value": 4.5, "unit": "mL"}
